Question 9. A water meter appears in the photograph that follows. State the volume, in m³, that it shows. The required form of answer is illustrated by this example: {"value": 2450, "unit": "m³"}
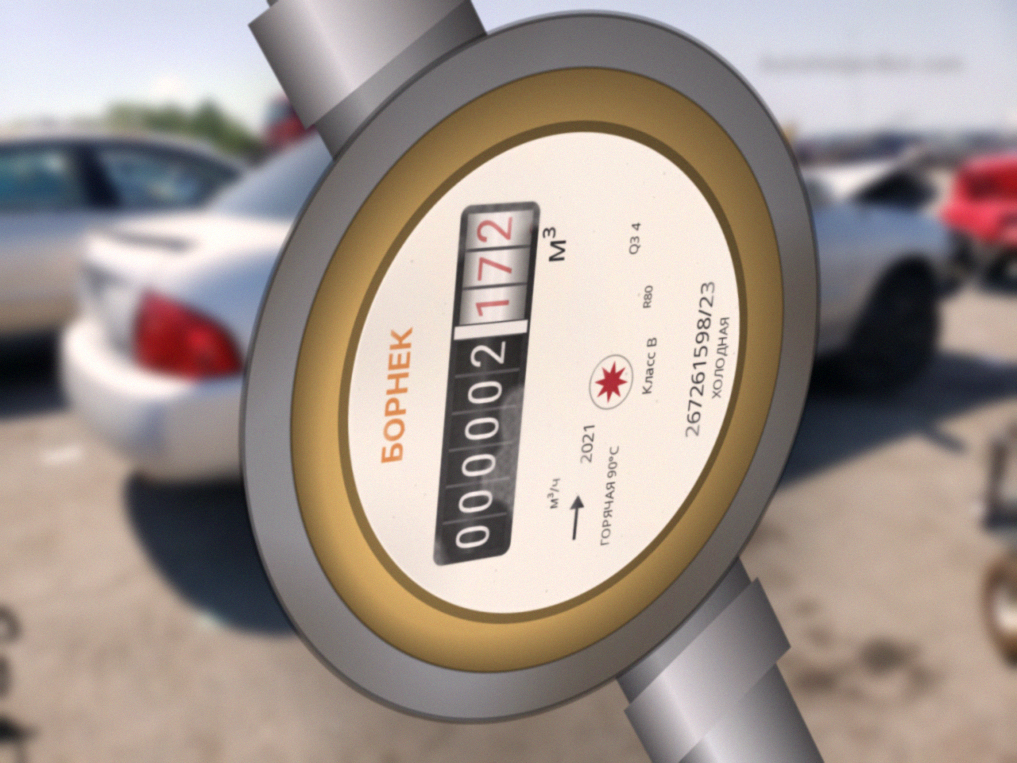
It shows {"value": 2.172, "unit": "m³"}
